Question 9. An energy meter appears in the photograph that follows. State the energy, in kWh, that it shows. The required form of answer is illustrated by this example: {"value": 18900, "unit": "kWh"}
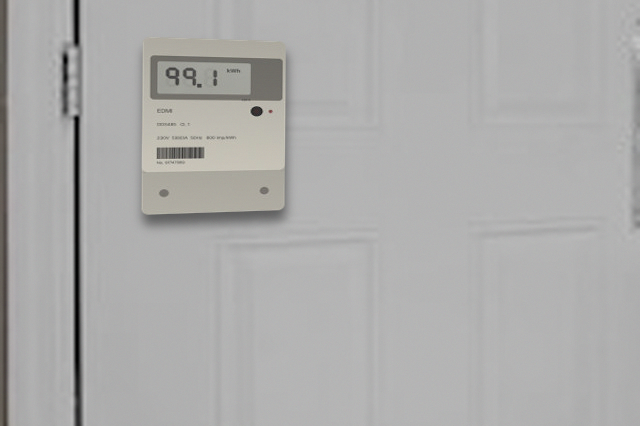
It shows {"value": 99.1, "unit": "kWh"}
